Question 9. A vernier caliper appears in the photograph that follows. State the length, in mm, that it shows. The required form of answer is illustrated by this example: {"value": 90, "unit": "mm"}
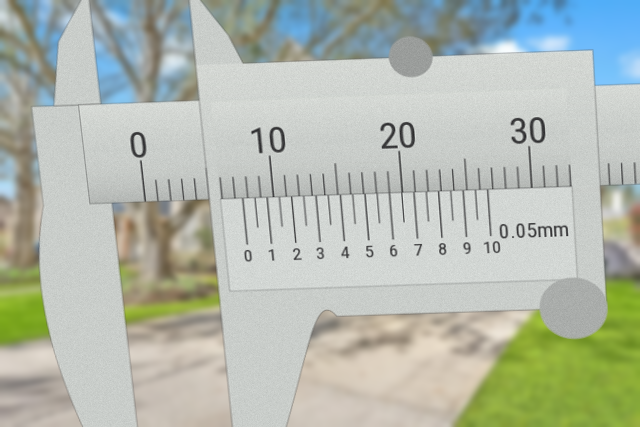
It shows {"value": 7.6, "unit": "mm"}
